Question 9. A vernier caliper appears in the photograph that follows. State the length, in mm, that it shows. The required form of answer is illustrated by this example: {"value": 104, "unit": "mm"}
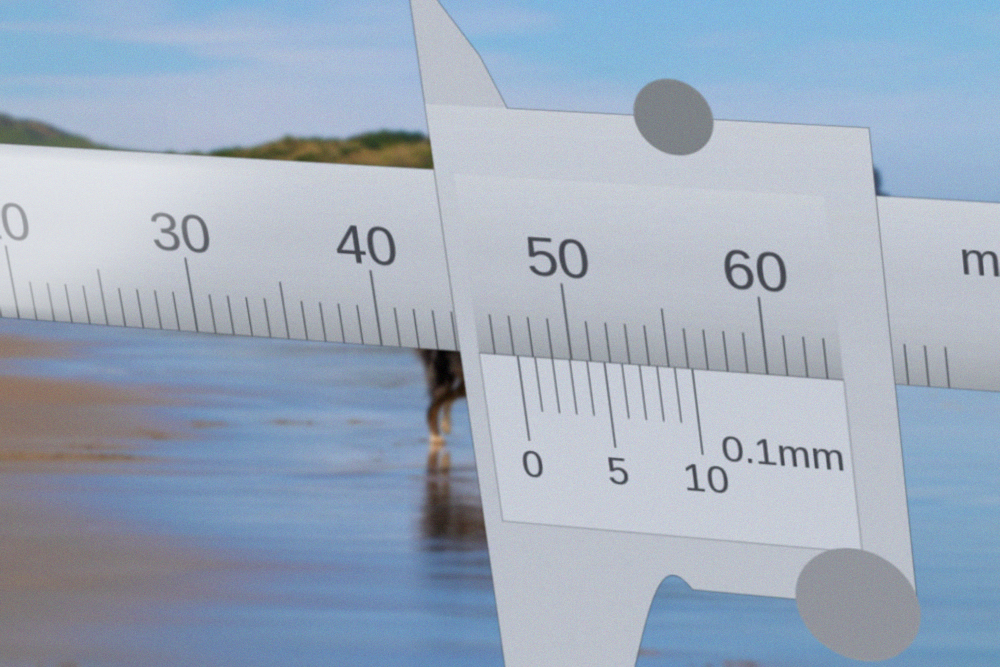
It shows {"value": 47.2, "unit": "mm"}
